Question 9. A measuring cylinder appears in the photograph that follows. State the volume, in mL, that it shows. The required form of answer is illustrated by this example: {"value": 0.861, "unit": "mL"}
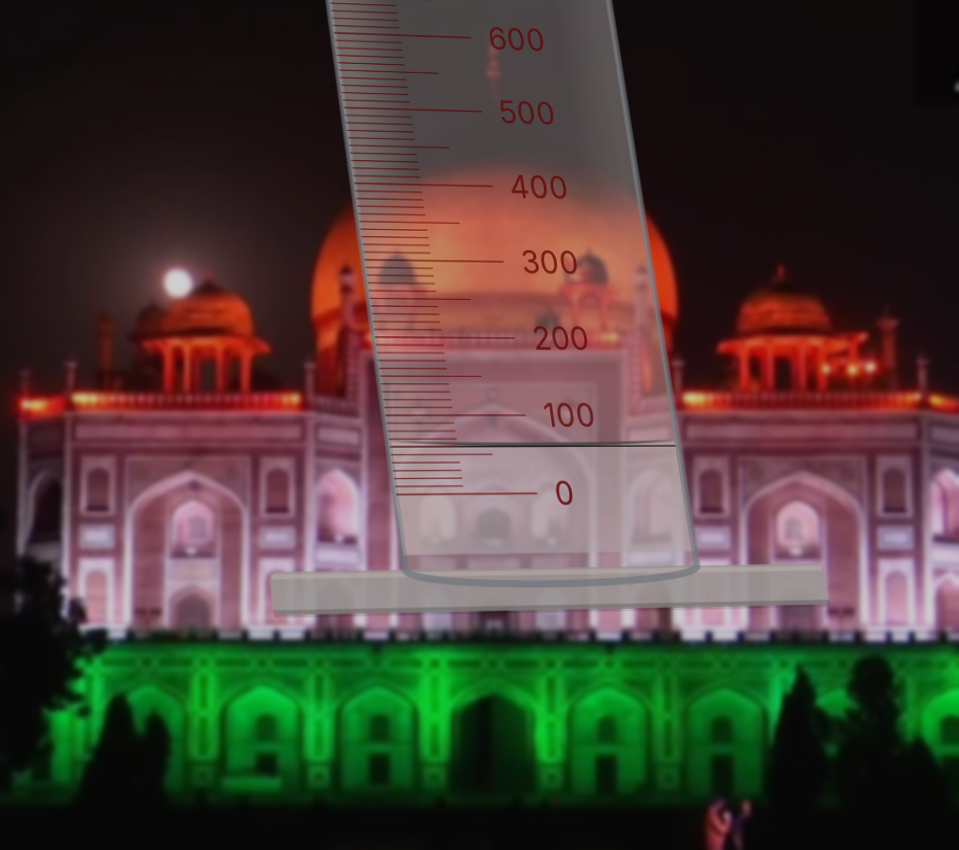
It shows {"value": 60, "unit": "mL"}
